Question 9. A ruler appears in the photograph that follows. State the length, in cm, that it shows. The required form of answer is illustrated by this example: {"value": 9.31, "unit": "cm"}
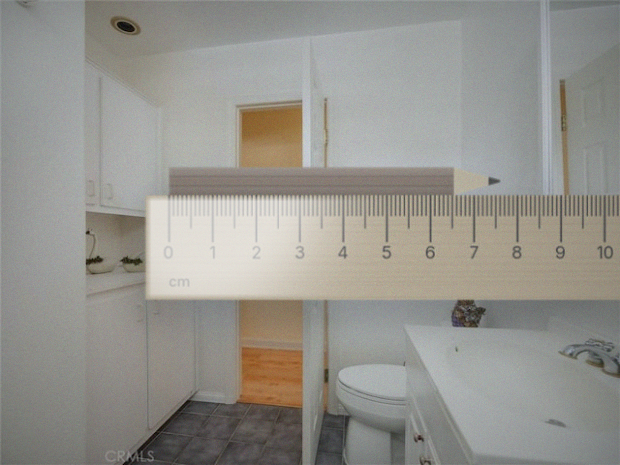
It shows {"value": 7.6, "unit": "cm"}
